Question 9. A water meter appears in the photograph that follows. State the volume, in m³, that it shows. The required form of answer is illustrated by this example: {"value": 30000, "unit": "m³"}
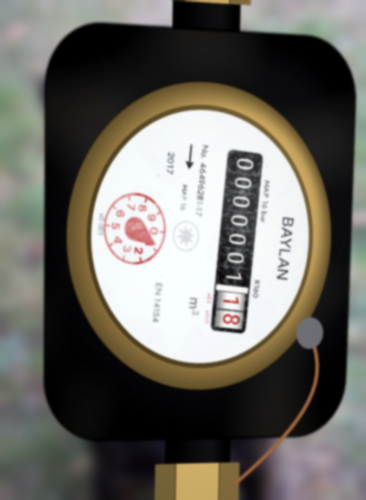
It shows {"value": 1.180, "unit": "m³"}
